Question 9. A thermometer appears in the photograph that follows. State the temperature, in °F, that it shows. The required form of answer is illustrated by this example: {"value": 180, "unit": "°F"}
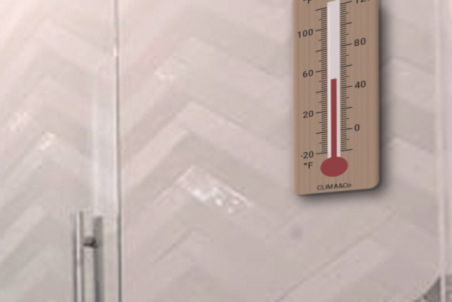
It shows {"value": 50, "unit": "°F"}
